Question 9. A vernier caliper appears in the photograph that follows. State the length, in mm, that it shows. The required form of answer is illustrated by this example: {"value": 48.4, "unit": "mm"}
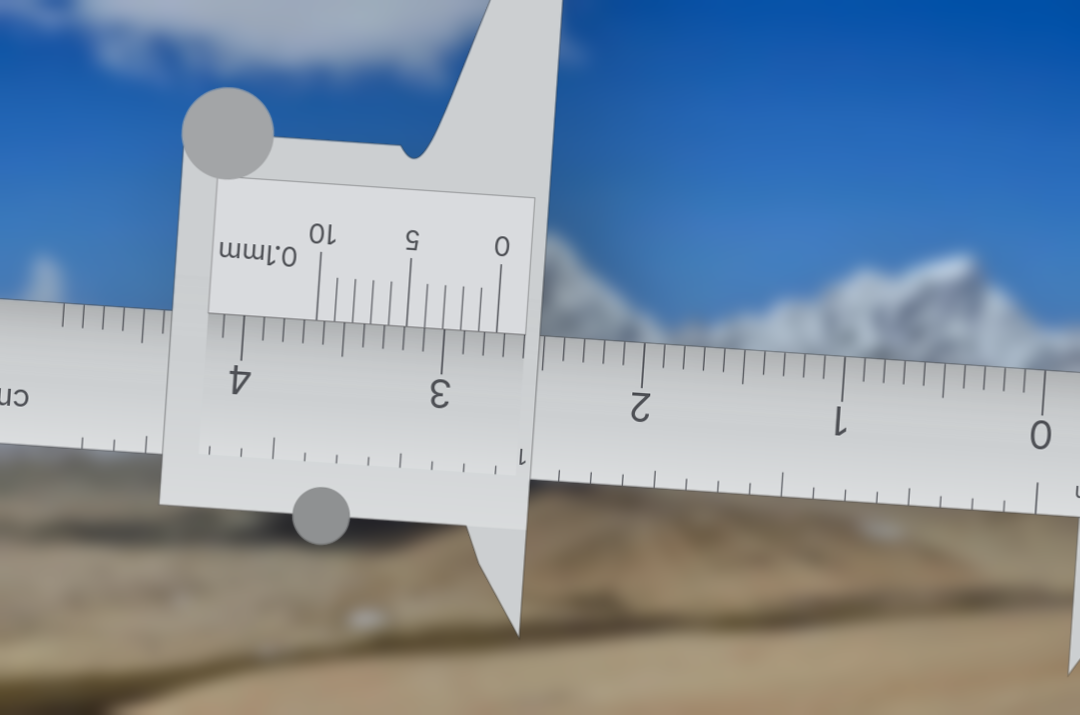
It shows {"value": 27.4, "unit": "mm"}
